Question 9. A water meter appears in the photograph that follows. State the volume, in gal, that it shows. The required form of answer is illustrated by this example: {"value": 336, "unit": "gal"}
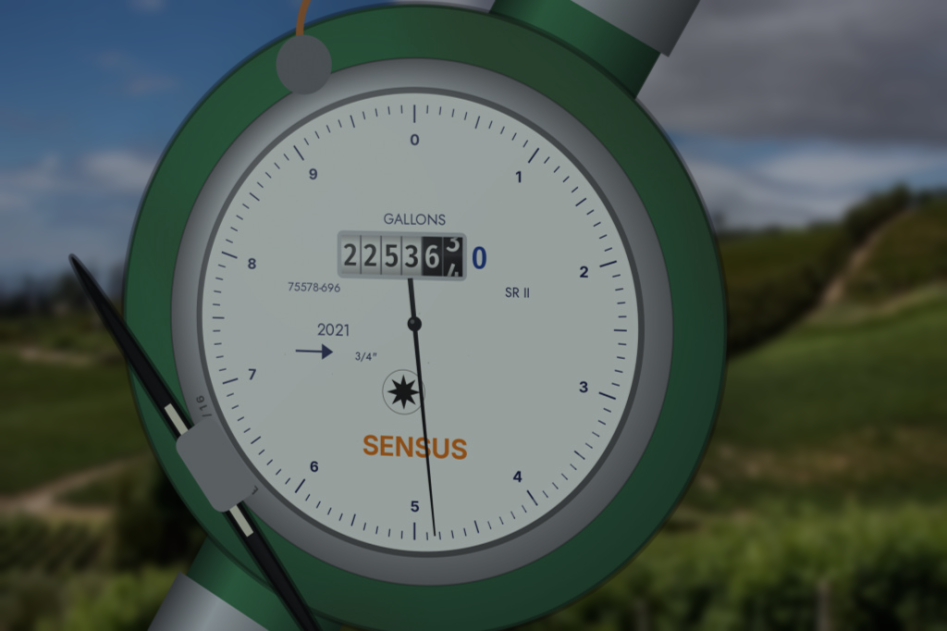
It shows {"value": 2253634.8, "unit": "gal"}
